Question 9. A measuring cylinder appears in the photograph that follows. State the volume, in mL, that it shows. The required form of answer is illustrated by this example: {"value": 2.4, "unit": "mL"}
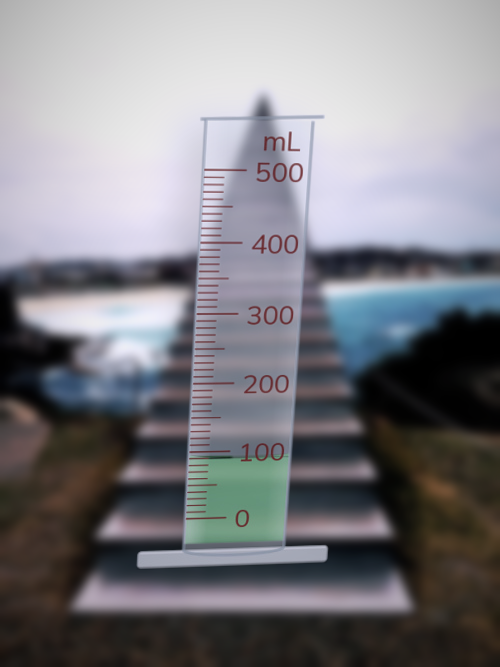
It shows {"value": 90, "unit": "mL"}
